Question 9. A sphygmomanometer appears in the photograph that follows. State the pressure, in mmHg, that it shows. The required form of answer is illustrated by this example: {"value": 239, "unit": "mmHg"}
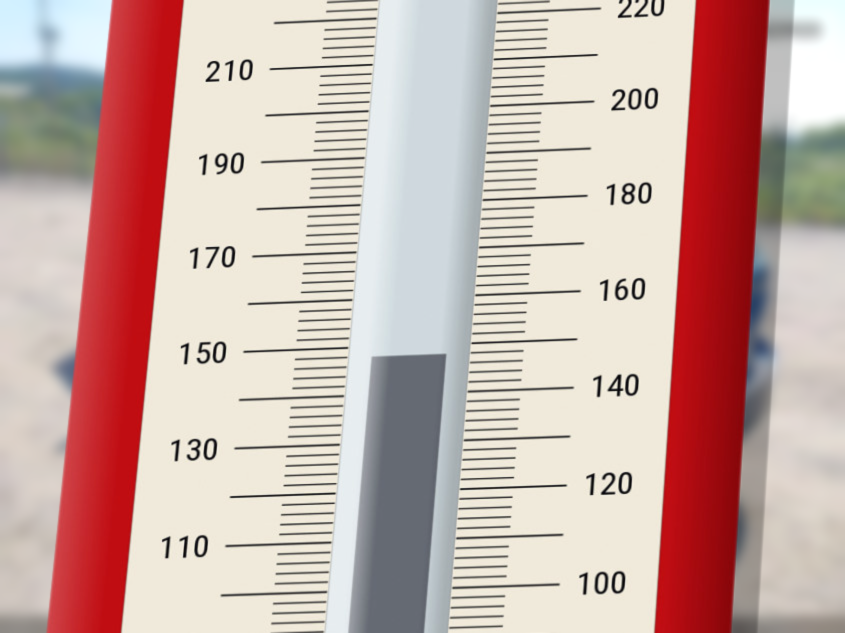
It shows {"value": 148, "unit": "mmHg"}
